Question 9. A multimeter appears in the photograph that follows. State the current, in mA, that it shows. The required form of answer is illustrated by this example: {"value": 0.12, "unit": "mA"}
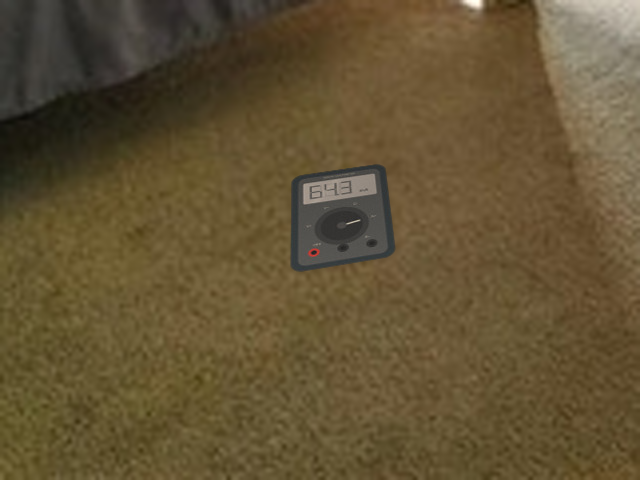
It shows {"value": 64.3, "unit": "mA"}
